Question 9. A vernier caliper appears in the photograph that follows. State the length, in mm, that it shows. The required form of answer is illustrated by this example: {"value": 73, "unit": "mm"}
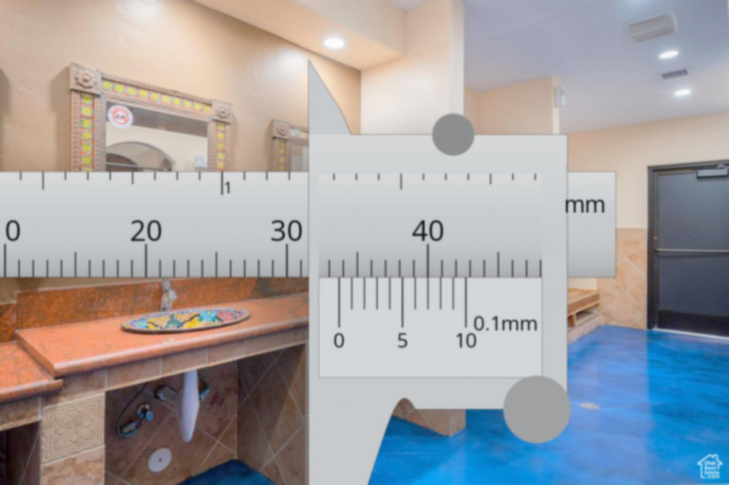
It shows {"value": 33.7, "unit": "mm"}
